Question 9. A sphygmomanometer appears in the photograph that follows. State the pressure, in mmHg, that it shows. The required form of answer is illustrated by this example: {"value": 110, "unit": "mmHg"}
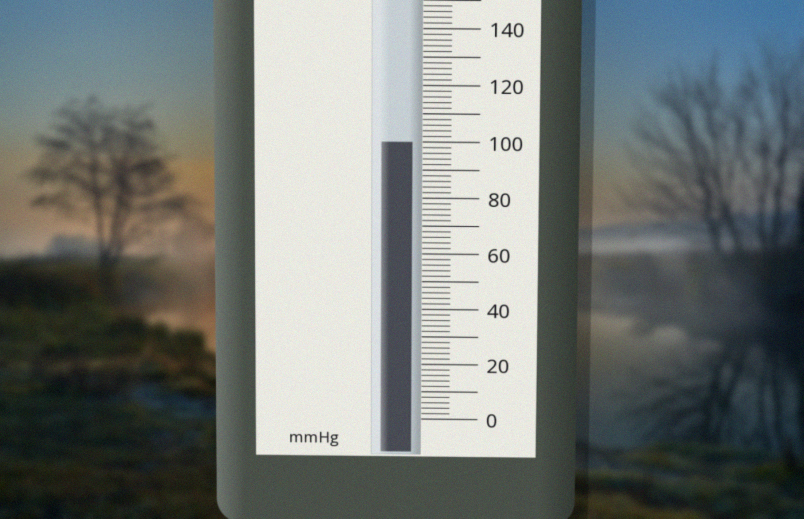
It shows {"value": 100, "unit": "mmHg"}
